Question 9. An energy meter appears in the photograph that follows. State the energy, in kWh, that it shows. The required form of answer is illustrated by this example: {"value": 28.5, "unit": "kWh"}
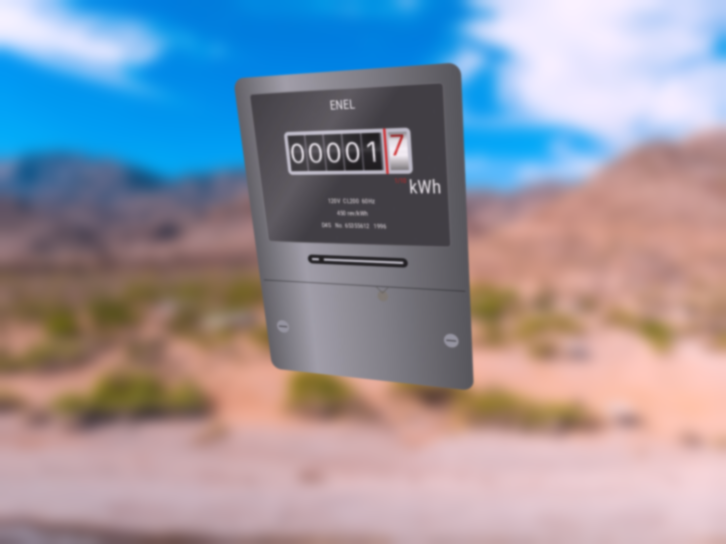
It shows {"value": 1.7, "unit": "kWh"}
